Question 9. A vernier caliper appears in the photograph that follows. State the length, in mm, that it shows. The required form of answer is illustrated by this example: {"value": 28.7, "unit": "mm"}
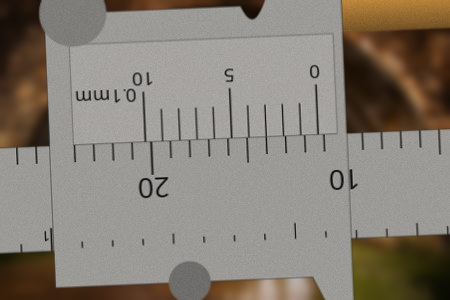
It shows {"value": 11.3, "unit": "mm"}
